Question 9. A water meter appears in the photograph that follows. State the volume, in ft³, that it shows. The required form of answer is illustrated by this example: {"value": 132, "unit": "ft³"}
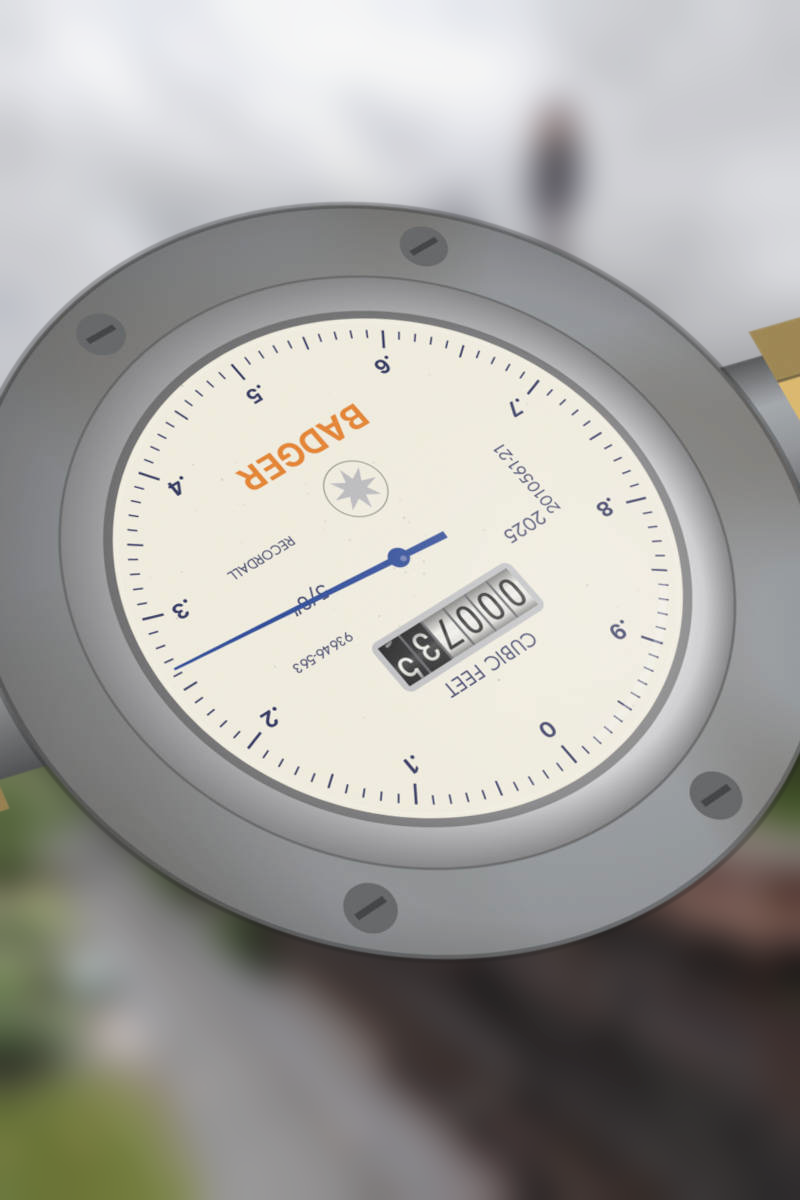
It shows {"value": 735.26, "unit": "ft³"}
